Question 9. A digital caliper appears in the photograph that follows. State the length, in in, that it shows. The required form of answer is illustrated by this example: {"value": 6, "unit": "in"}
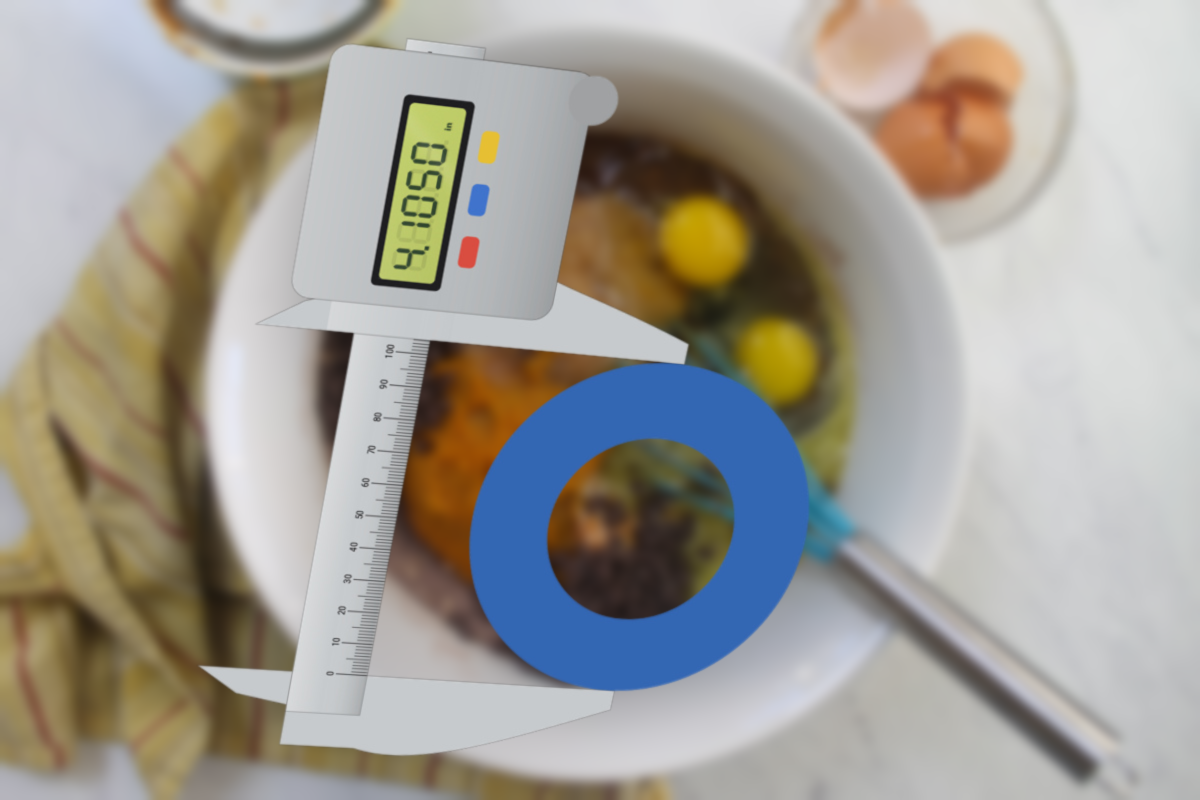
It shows {"value": 4.1050, "unit": "in"}
